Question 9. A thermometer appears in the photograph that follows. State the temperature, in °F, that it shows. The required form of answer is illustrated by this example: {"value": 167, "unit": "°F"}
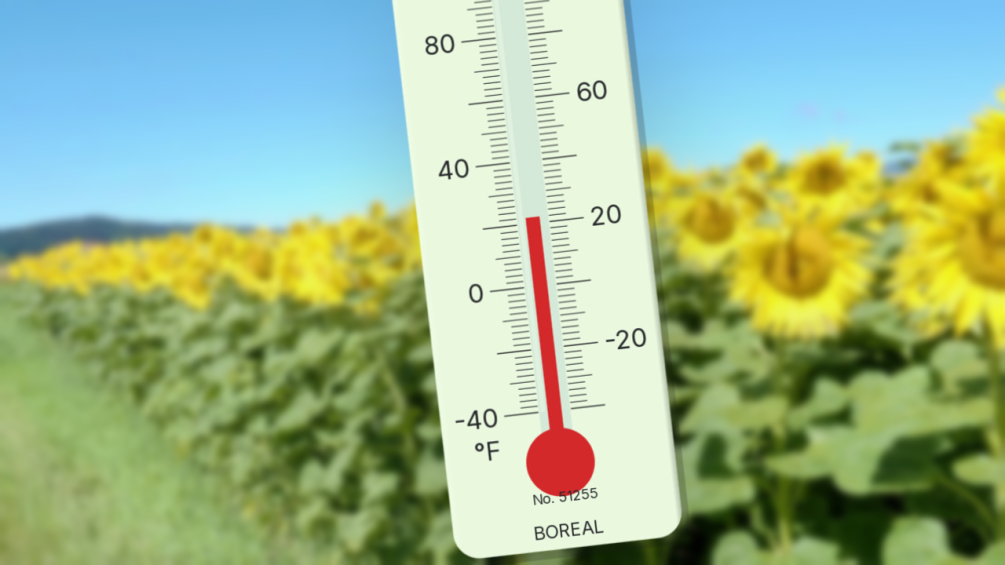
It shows {"value": 22, "unit": "°F"}
